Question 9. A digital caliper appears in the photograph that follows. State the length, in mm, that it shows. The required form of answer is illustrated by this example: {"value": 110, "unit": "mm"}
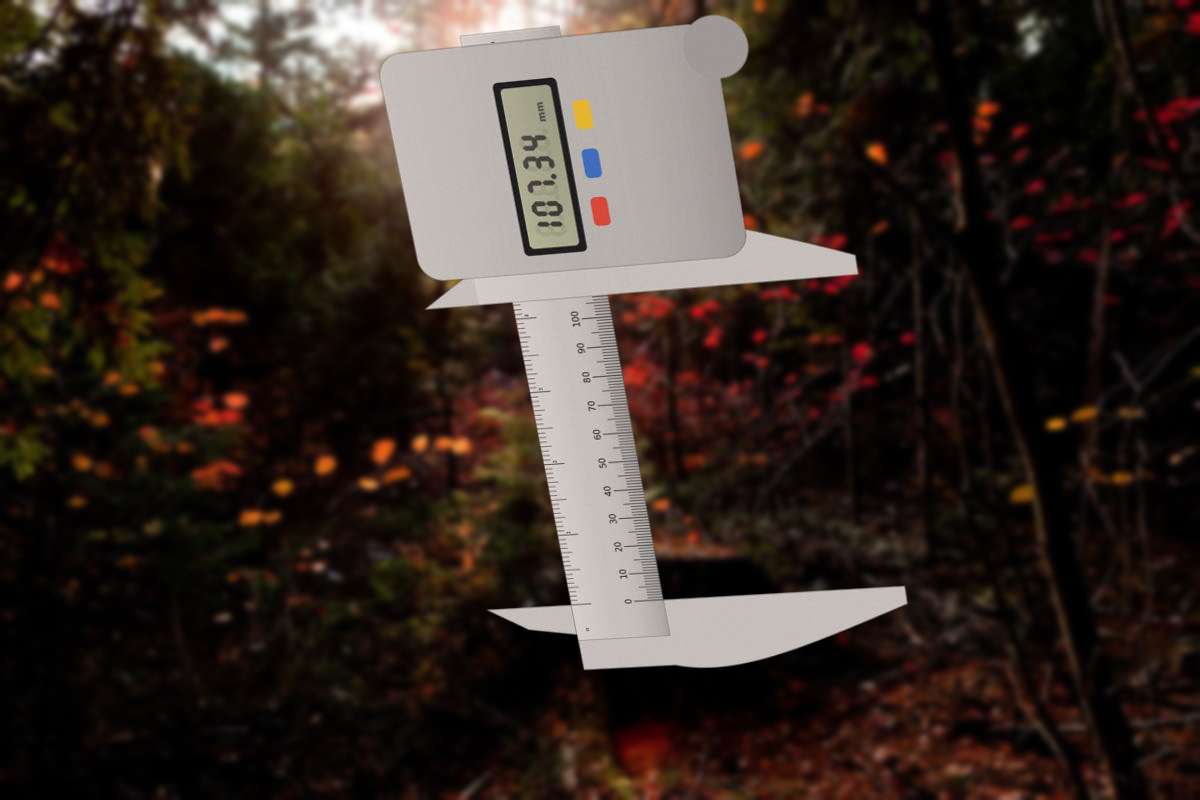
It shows {"value": 107.34, "unit": "mm"}
